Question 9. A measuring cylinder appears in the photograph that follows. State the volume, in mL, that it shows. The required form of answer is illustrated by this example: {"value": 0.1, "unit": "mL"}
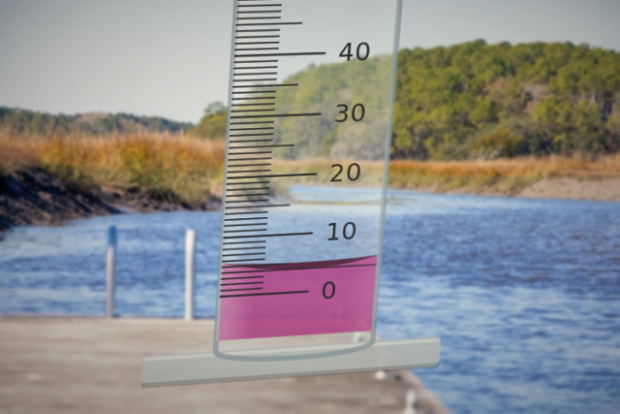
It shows {"value": 4, "unit": "mL"}
